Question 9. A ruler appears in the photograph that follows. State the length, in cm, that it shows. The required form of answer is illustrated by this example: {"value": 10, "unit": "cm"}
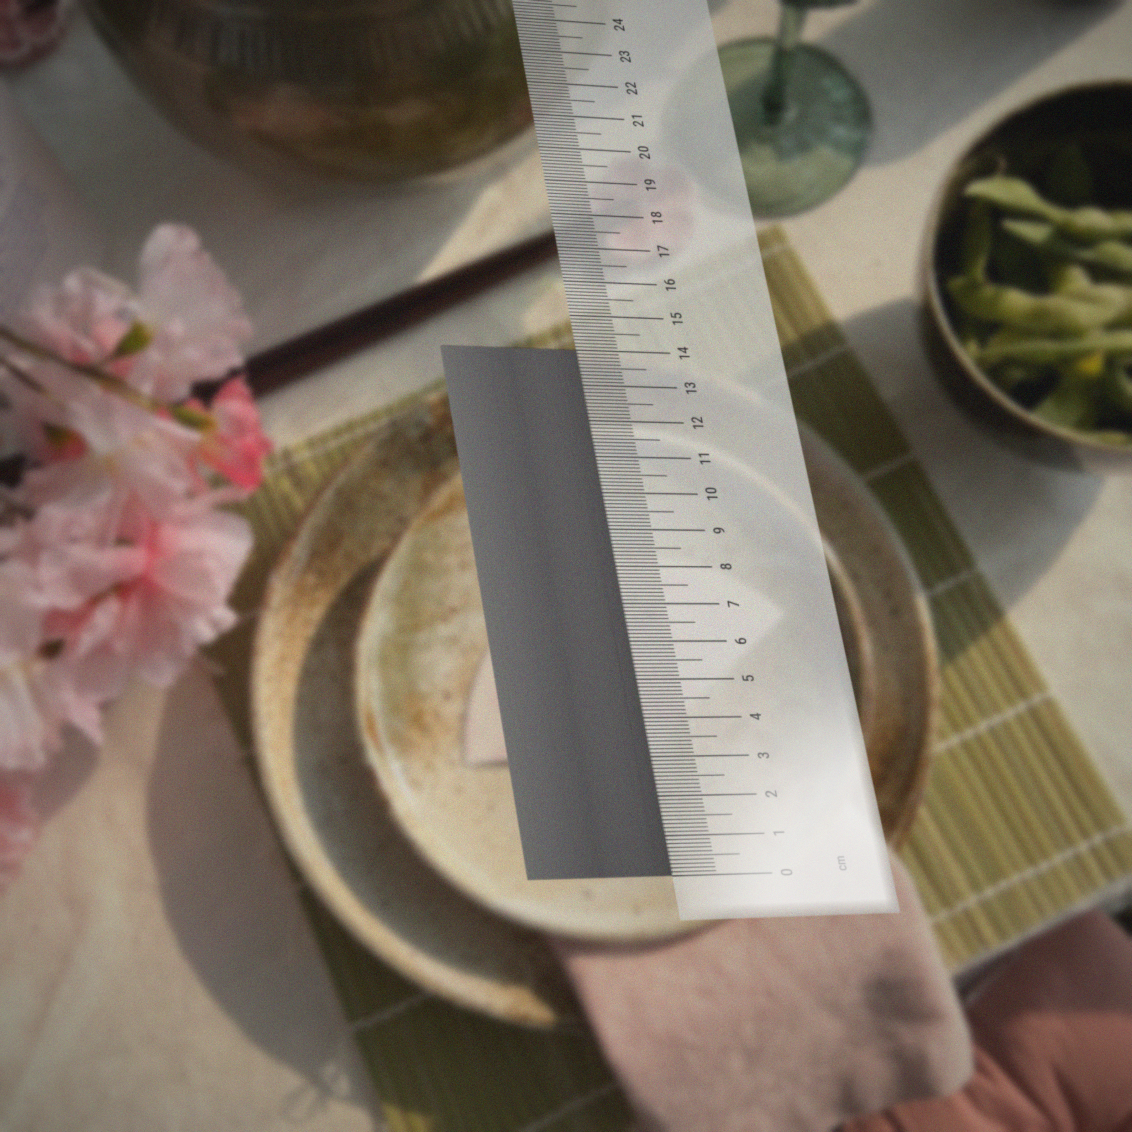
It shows {"value": 14, "unit": "cm"}
